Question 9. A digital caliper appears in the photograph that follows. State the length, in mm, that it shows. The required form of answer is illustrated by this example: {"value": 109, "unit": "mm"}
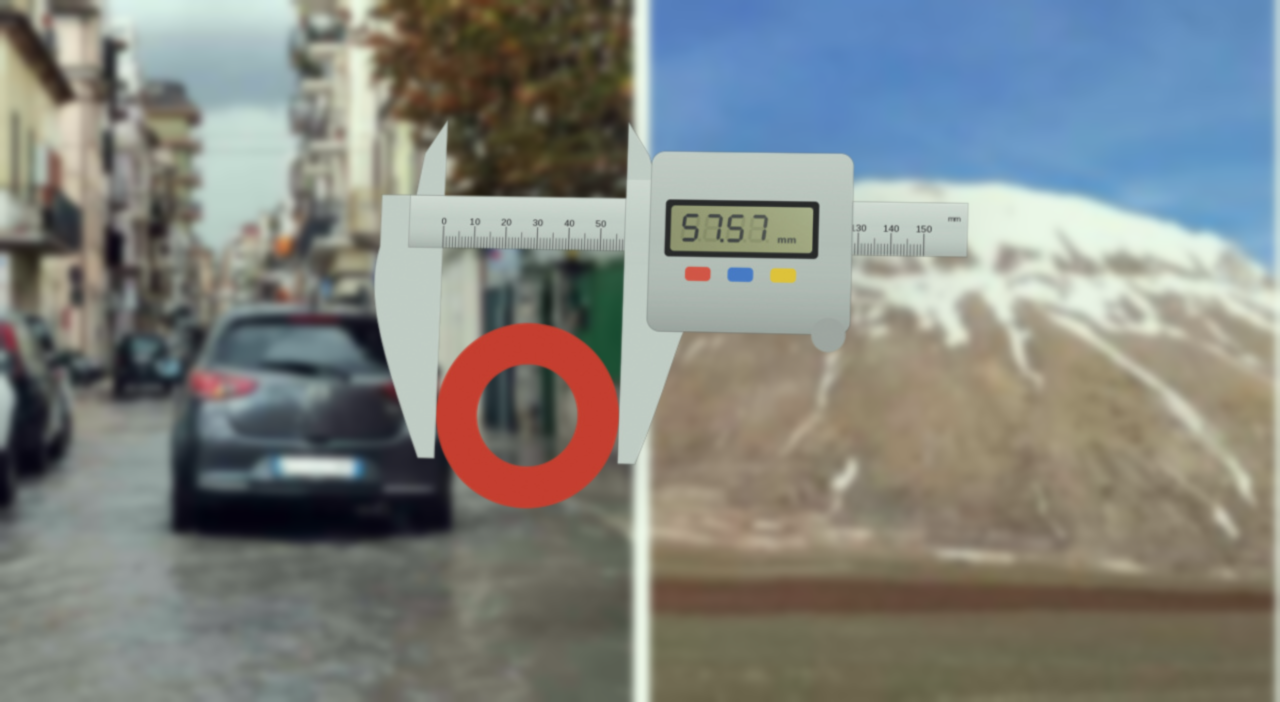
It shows {"value": 57.57, "unit": "mm"}
